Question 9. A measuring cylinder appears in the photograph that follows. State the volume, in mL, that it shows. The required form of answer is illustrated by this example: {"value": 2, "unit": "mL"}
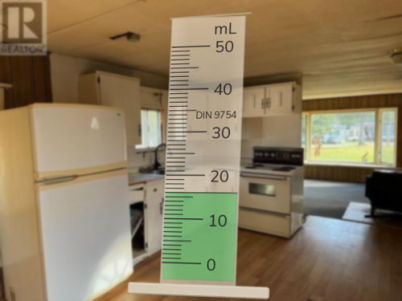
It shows {"value": 16, "unit": "mL"}
